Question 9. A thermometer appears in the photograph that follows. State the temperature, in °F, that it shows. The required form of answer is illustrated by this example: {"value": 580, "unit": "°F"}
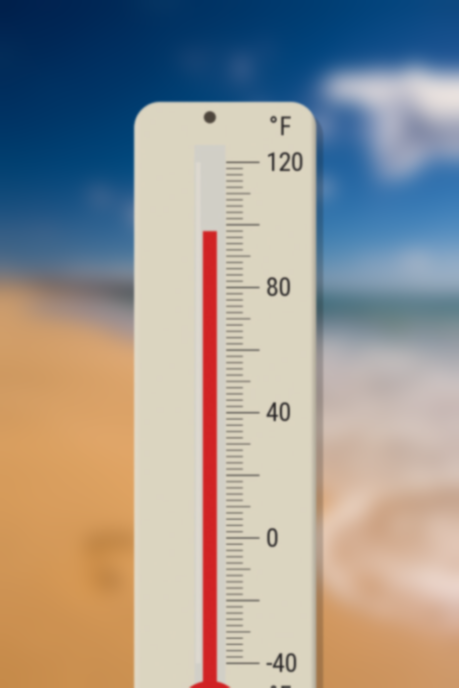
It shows {"value": 98, "unit": "°F"}
